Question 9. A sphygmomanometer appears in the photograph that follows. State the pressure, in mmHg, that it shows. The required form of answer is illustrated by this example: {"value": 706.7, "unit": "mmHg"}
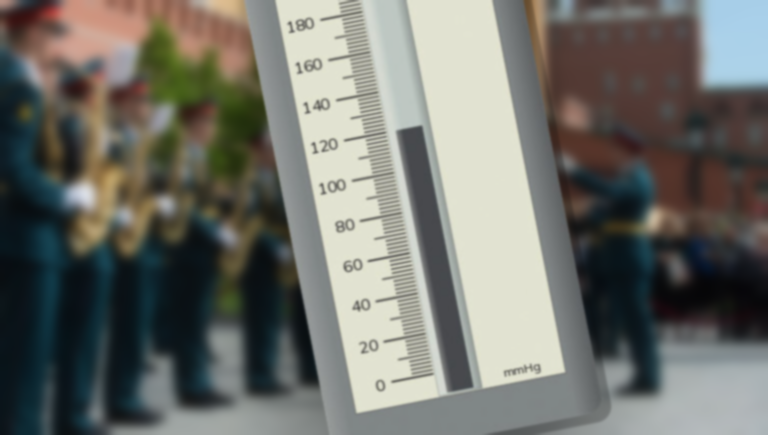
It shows {"value": 120, "unit": "mmHg"}
